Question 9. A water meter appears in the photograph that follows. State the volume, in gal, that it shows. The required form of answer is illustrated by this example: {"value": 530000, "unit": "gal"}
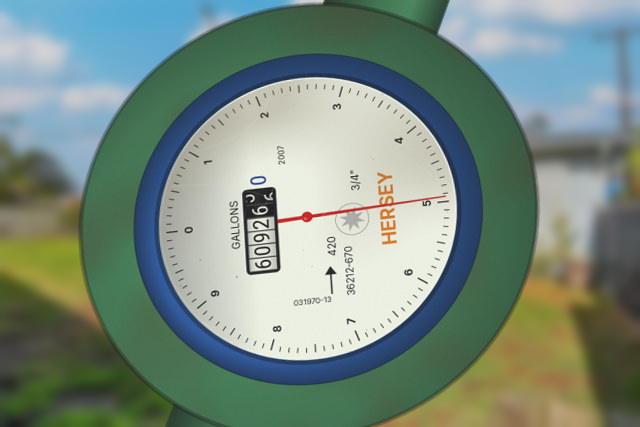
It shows {"value": 6092654.9, "unit": "gal"}
